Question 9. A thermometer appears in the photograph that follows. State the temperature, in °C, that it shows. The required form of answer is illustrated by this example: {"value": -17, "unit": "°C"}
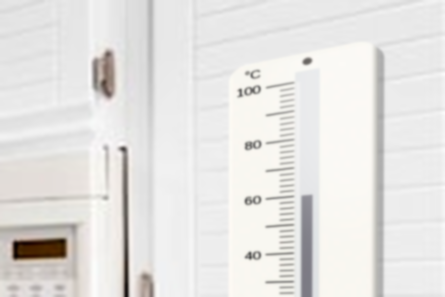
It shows {"value": 60, "unit": "°C"}
